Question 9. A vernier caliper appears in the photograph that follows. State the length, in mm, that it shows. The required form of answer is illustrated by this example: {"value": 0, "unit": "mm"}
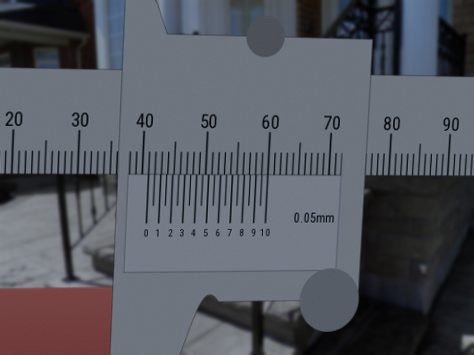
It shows {"value": 41.0, "unit": "mm"}
